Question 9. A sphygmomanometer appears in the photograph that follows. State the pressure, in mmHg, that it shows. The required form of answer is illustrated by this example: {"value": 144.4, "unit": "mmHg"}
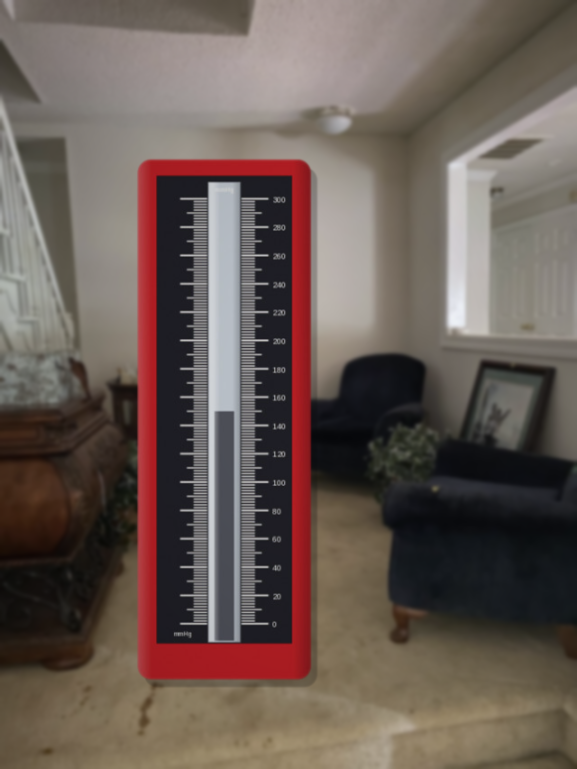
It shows {"value": 150, "unit": "mmHg"}
